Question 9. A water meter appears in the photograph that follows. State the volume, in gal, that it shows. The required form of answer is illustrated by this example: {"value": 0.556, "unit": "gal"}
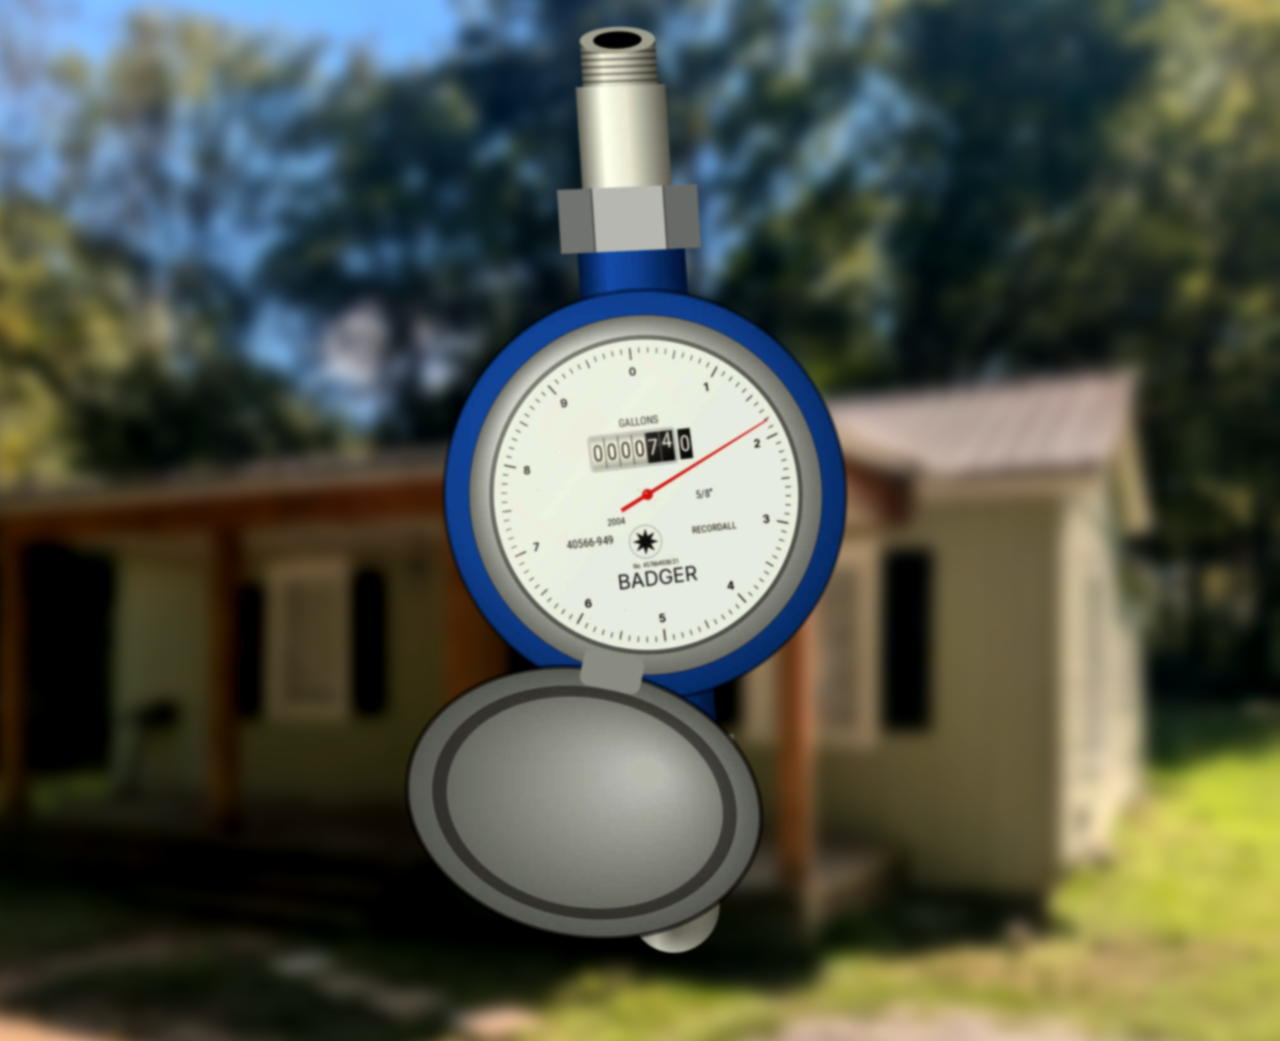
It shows {"value": 741.8, "unit": "gal"}
